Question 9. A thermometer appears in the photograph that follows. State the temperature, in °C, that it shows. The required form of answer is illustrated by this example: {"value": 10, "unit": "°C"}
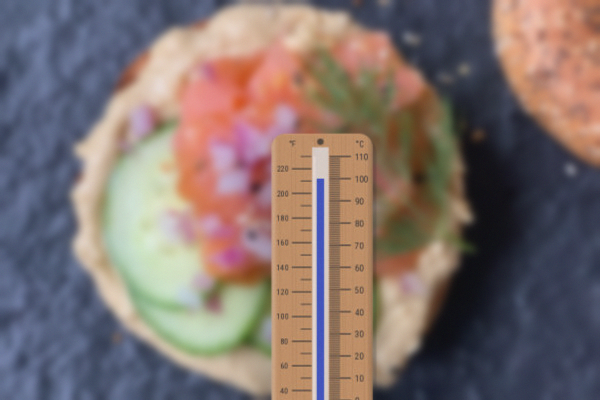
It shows {"value": 100, "unit": "°C"}
